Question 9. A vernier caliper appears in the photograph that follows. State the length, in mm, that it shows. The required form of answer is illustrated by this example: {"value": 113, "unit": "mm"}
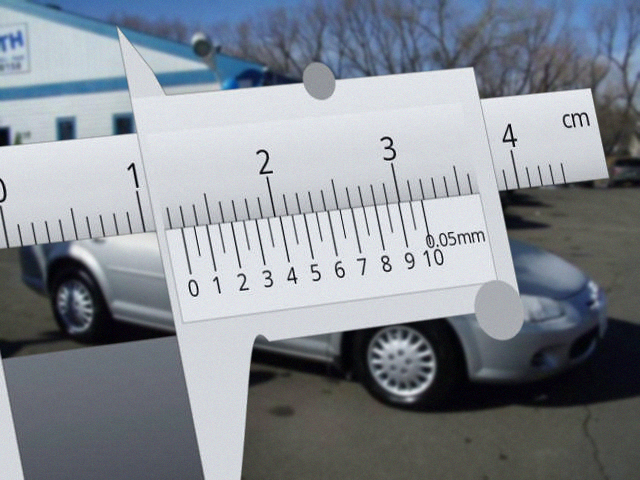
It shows {"value": 12.8, "unit": "mm"}
